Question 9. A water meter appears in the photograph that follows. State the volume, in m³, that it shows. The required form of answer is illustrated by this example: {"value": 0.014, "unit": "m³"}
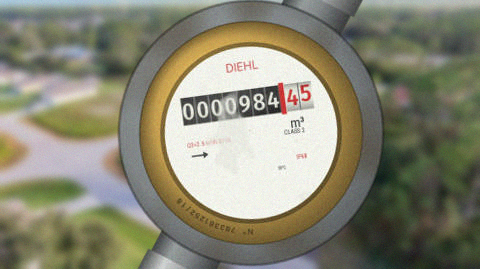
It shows {"value": 984.45, "unit": "m³"}
